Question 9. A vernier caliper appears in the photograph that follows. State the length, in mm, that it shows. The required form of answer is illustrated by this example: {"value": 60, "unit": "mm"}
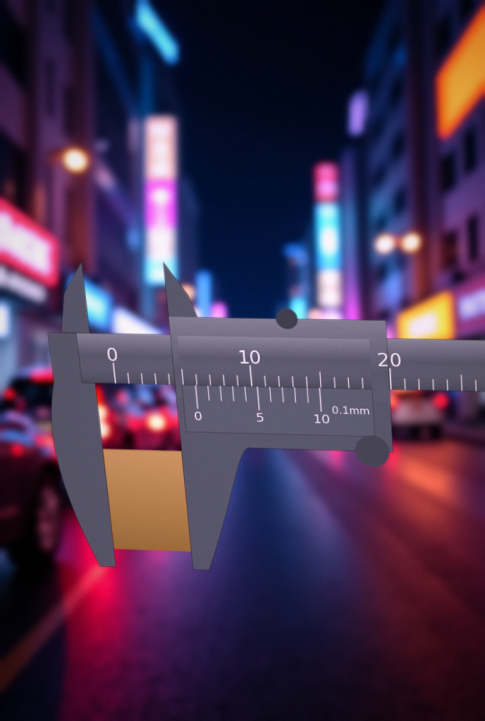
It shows {"value": 5.9, "unit": "mm"}
